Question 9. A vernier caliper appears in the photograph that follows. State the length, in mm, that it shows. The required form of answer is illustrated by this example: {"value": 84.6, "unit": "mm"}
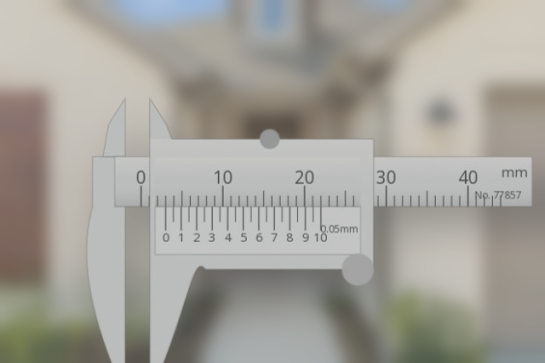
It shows {"value": 3.0, "unit": "mm"}
